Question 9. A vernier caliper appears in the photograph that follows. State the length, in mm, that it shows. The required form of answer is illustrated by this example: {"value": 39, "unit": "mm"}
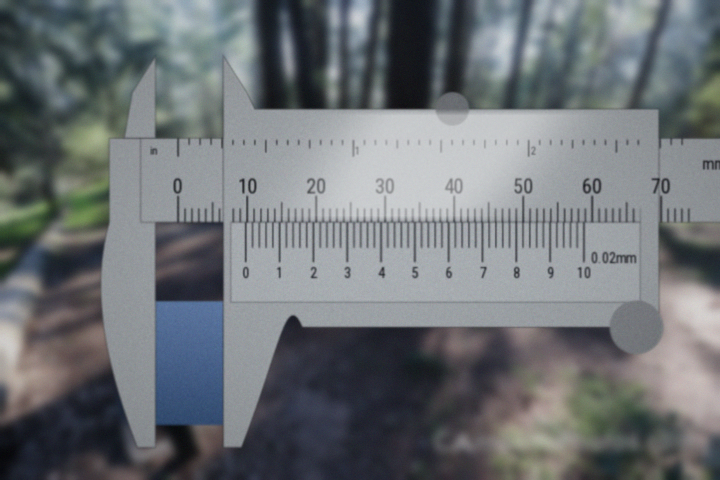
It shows {"value": 9.8, "unit": "mm"}
